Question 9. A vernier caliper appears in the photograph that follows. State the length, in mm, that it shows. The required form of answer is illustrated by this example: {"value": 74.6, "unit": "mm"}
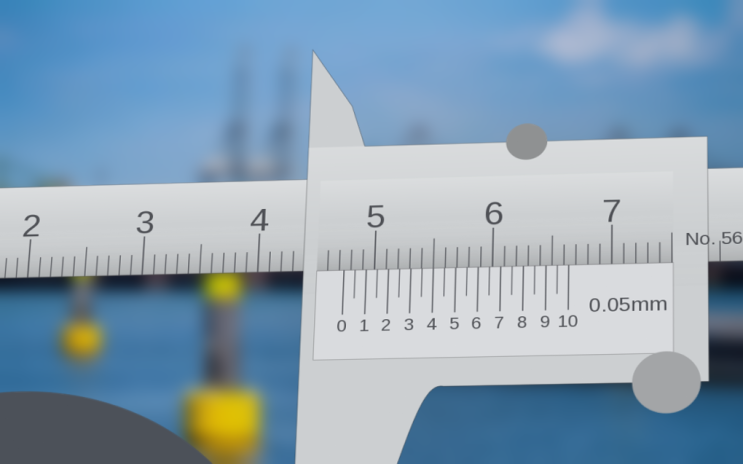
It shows {"value": 47.4, "unit": "mm"}
